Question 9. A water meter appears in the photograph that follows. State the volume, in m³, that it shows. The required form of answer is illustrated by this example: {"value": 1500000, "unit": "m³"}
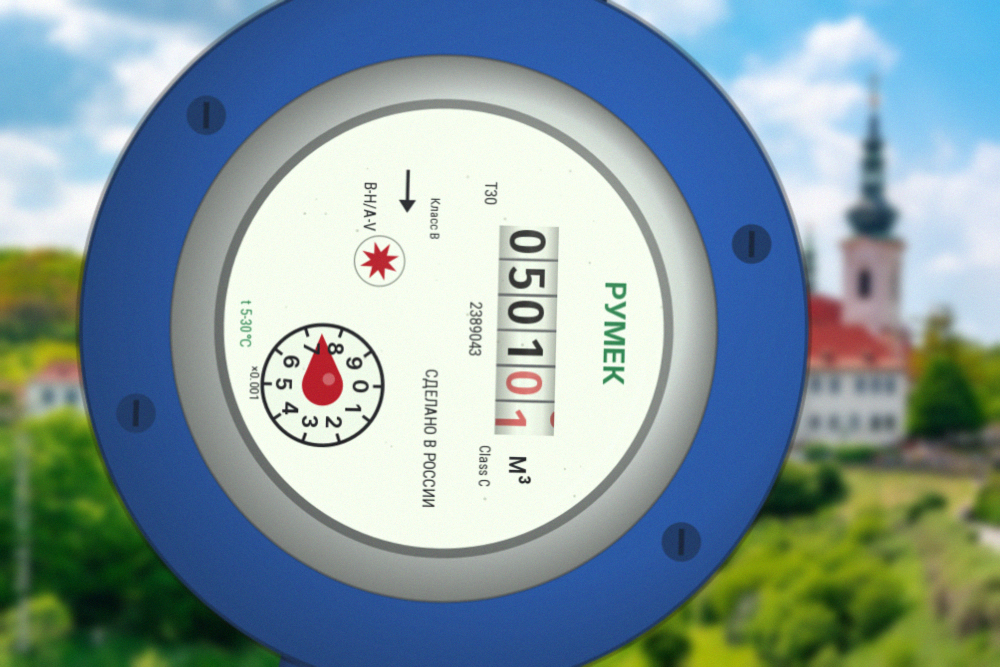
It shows {"value": 501.007, "unit": "m³"}
